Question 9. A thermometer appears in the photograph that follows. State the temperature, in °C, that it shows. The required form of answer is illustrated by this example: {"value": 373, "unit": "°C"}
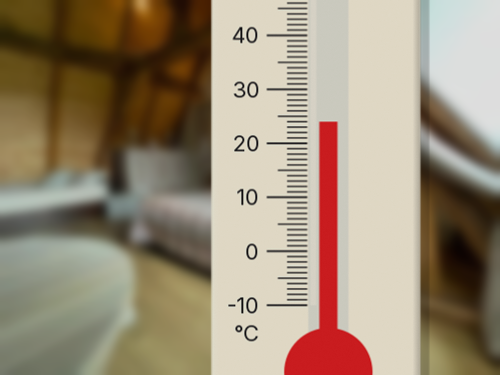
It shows {"value": 24, "unit": "°C"}
